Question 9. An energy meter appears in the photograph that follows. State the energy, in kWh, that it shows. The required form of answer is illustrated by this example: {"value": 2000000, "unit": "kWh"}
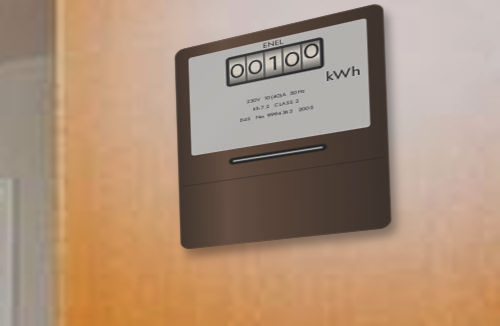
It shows {"value": 100, "unit": "kWh"}
